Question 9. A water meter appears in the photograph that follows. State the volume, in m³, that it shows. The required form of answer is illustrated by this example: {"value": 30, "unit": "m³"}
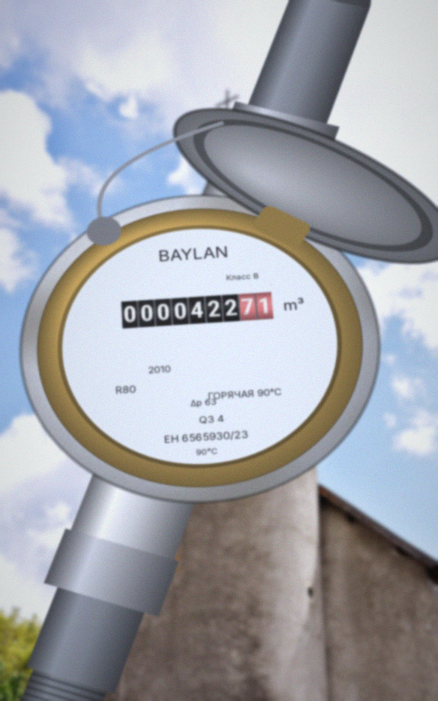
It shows {"value": 422.71, "unit": "m³"}
